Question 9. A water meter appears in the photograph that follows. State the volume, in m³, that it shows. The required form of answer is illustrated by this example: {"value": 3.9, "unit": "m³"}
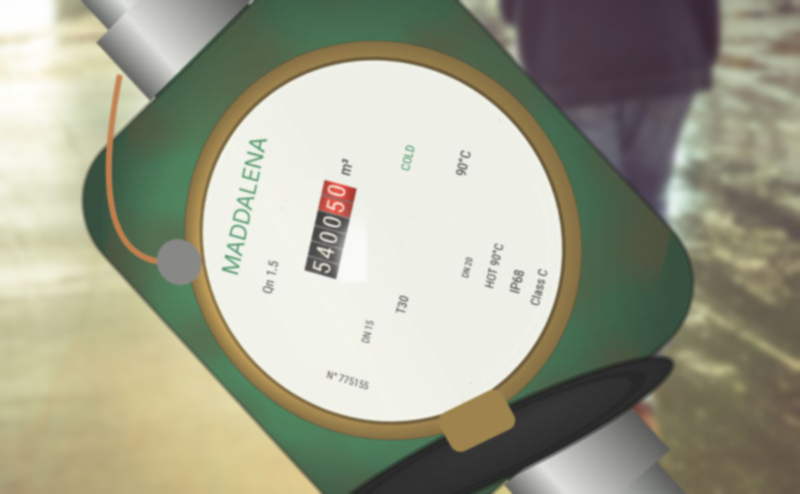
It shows {"value": 5400.50, "unit": "m³"}
